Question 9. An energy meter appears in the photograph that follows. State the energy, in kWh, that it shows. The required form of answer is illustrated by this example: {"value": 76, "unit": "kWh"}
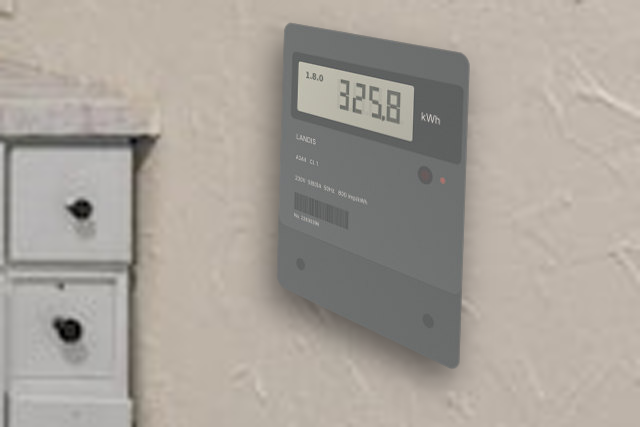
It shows {"value": 325.8, "unit": "kWh"}
